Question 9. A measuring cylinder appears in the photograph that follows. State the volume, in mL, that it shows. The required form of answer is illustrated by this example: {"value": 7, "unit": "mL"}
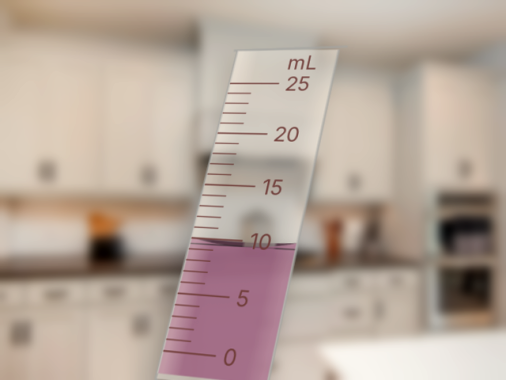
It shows {"value": 9.5, "unit": "mL"}
